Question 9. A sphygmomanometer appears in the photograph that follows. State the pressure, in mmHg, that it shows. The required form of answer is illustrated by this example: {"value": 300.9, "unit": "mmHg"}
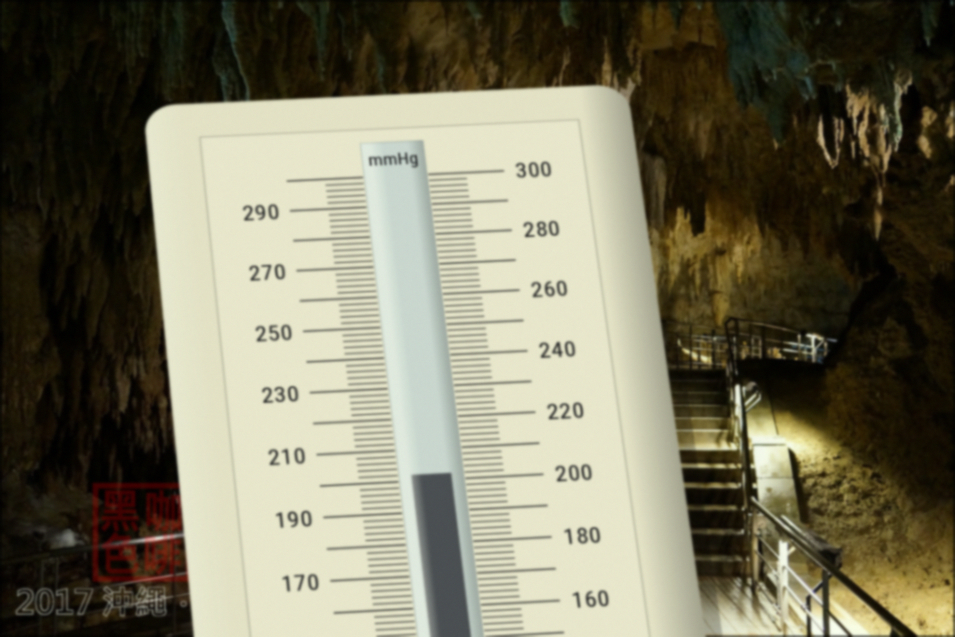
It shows {"value": 202, "unit": "mmHg"}
